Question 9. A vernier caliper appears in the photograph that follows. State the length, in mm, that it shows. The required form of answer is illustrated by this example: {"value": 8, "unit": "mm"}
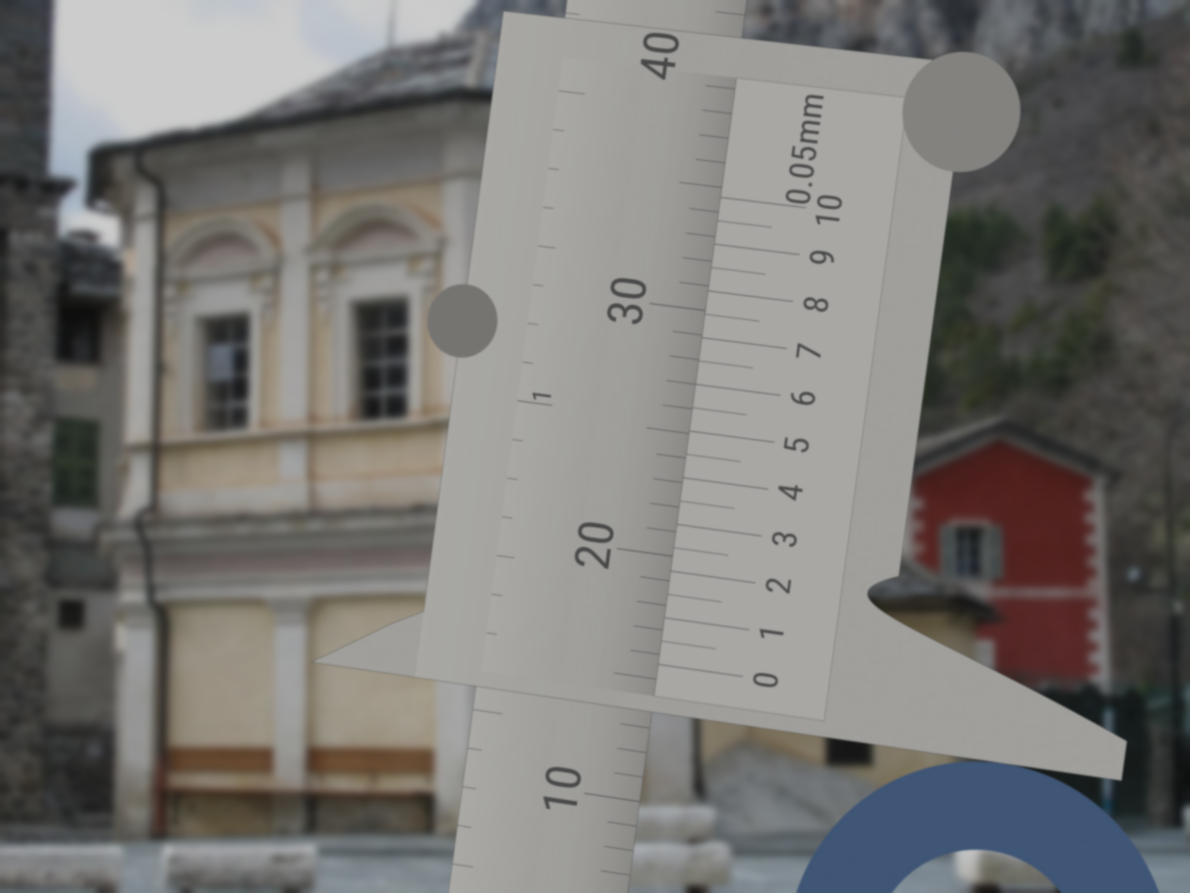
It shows {"value": 15.6, "unit": "mm"}
